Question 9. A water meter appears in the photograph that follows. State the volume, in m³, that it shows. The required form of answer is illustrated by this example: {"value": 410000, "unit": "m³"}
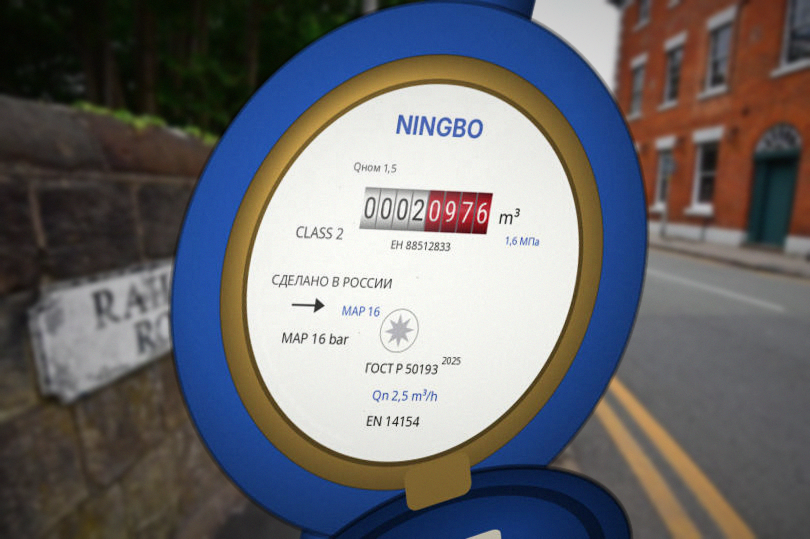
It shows {"value": 2.0976, "unit": "m³"}
